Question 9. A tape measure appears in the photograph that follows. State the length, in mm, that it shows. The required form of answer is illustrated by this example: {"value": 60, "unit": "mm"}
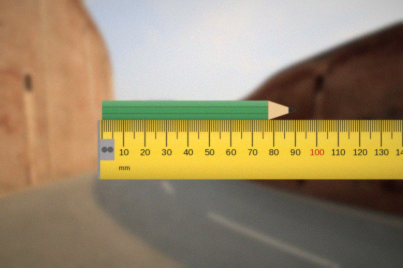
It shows {"value": 90, "unit": "mm"}
